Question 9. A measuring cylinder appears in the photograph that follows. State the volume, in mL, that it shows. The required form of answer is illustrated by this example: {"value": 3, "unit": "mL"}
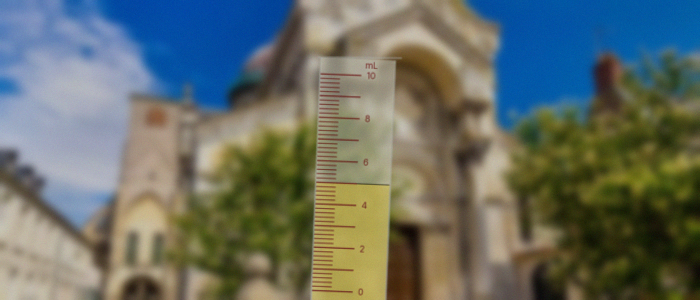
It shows {"value": 5, "unit": "mL"}
